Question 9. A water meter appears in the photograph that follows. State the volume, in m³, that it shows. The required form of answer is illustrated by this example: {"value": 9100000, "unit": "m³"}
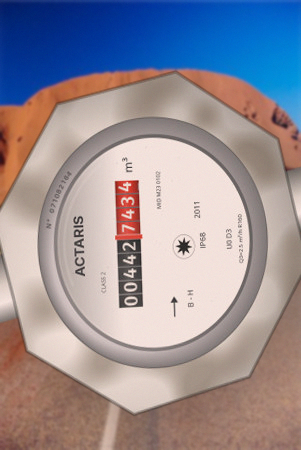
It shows {"value": 442.7434, "unit": "m³"}
